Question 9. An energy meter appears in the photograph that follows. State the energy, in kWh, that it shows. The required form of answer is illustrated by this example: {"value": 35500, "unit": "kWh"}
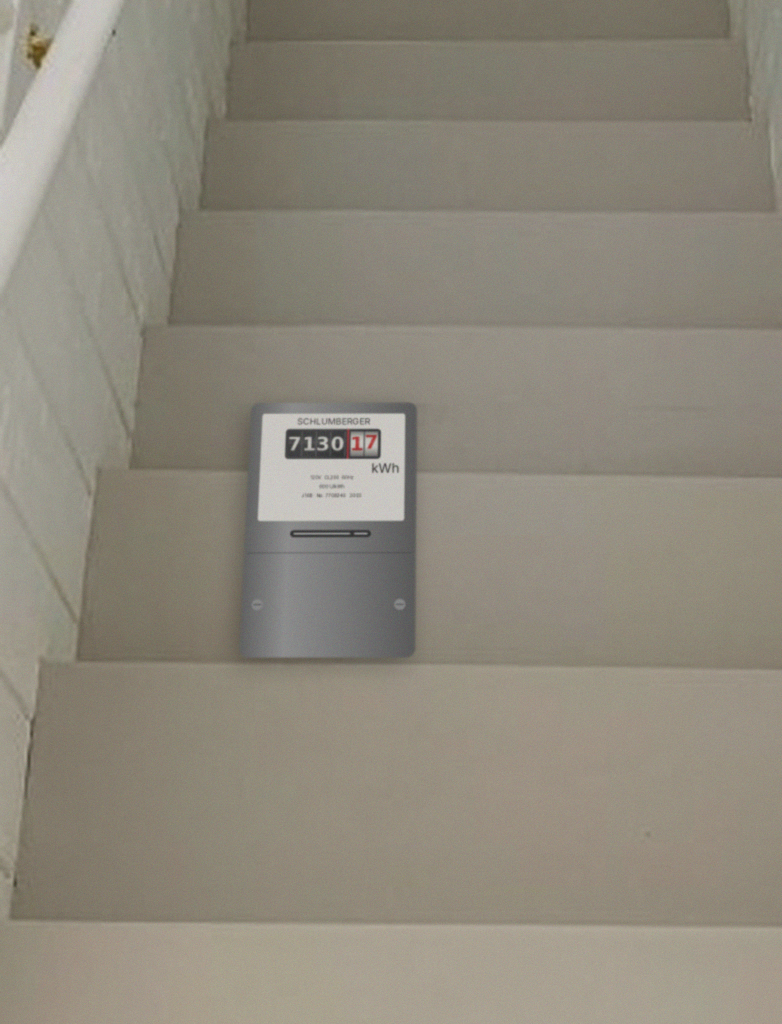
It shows {"value": 7130.17, "unit": "kWh"}
